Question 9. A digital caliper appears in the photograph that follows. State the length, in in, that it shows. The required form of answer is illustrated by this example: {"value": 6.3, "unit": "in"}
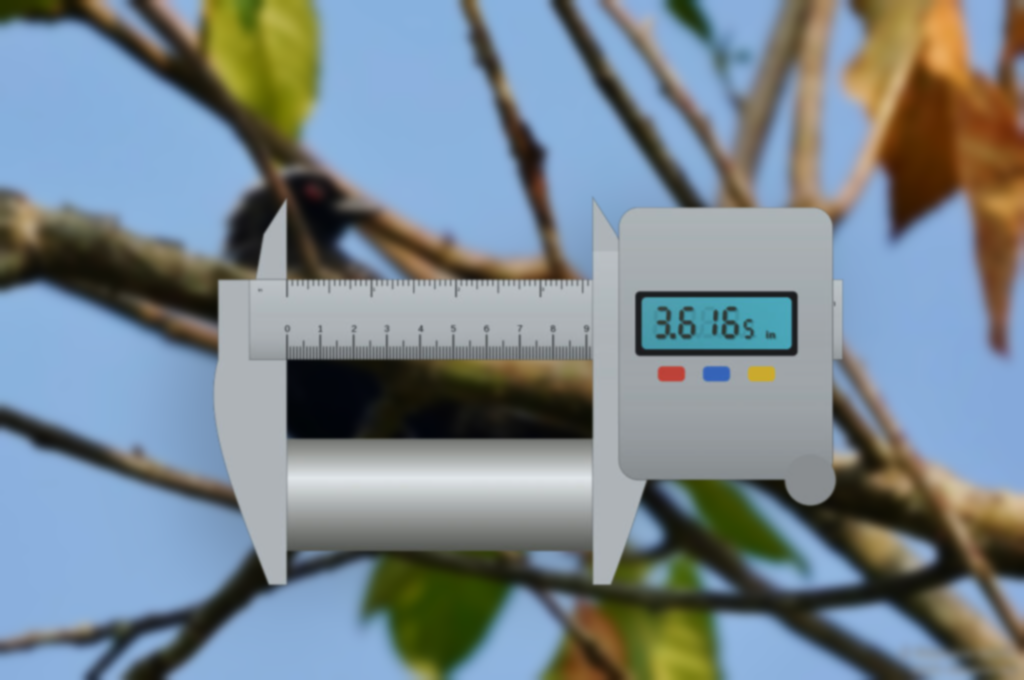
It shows {"value": 3.6165, "unit": "in"}
